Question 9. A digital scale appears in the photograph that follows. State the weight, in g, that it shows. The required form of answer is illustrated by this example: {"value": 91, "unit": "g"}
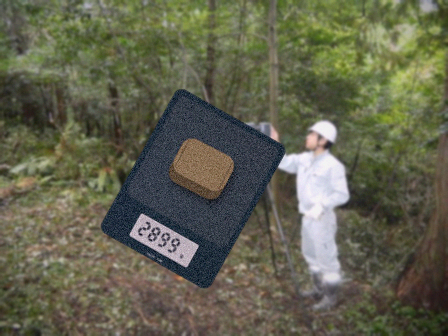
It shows {"value": 2899, "unit": "g"}
